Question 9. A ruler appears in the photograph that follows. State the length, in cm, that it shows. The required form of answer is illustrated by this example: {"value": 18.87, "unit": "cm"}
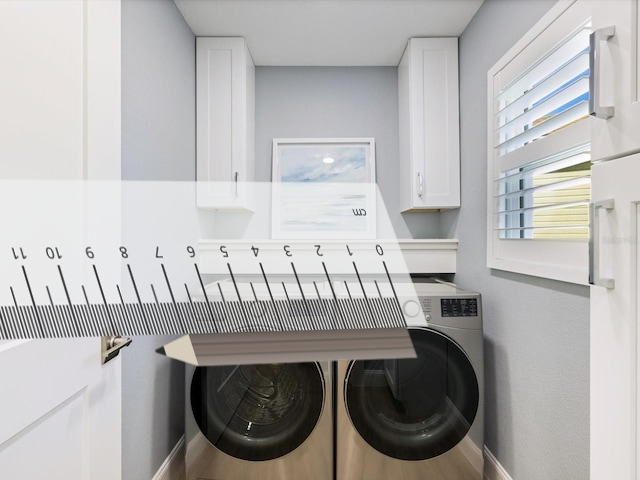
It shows {"value": 8, "unit": "cm"}
